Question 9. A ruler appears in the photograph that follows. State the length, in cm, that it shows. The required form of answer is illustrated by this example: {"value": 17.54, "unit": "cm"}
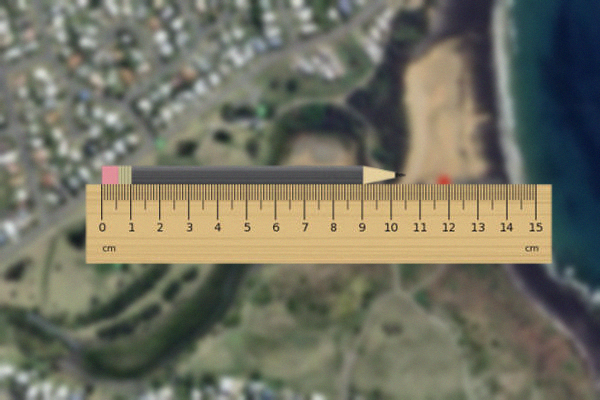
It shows {"value": 10.5, "unit": "cm"}
